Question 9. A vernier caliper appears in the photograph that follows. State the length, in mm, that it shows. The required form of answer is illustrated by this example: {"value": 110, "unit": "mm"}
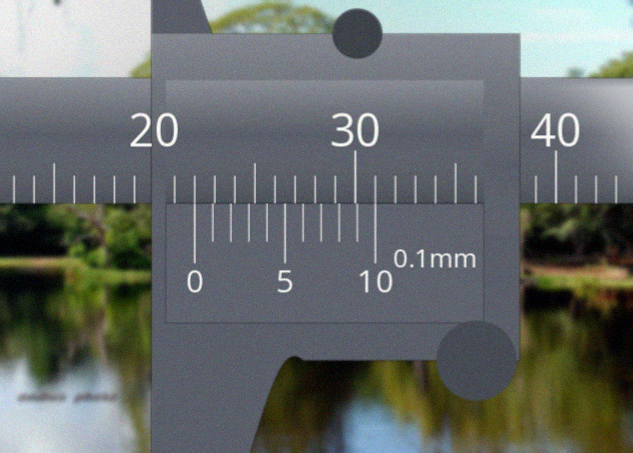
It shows {"value": 22.0, "unit": "mm"}
